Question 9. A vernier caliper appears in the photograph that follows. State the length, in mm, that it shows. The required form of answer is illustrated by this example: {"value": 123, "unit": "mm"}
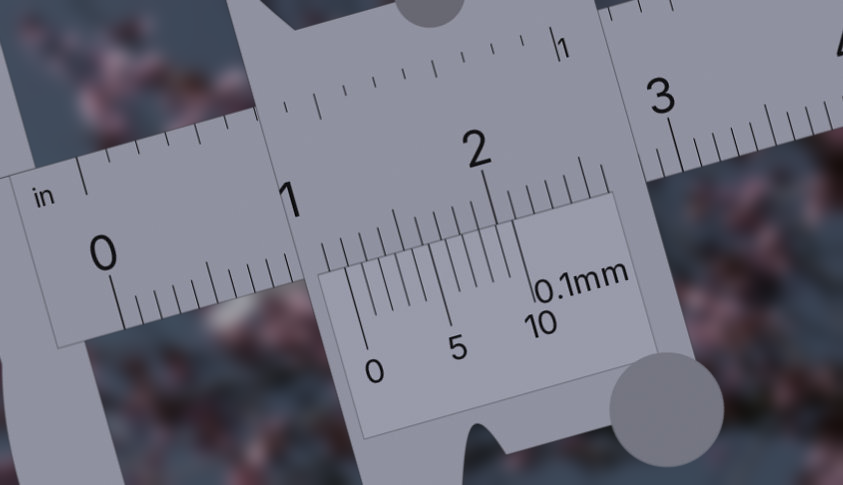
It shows {"value": 11.8, "unit": "mm"}
